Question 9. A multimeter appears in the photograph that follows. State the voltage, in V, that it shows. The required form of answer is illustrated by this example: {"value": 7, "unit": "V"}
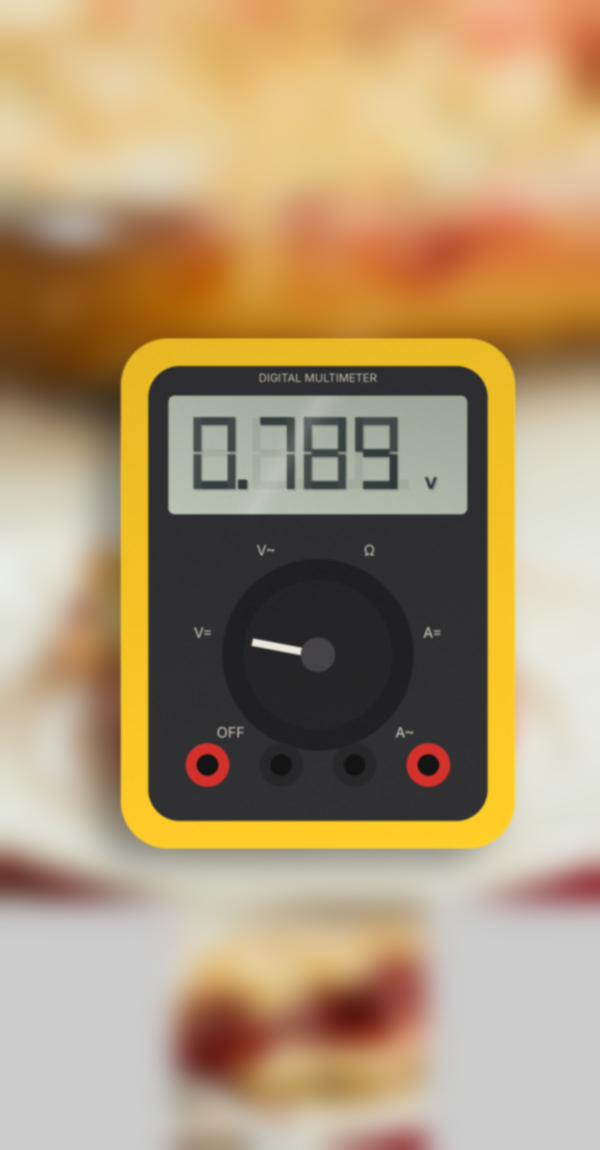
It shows {"value": 0.789, "unit": "V"}
